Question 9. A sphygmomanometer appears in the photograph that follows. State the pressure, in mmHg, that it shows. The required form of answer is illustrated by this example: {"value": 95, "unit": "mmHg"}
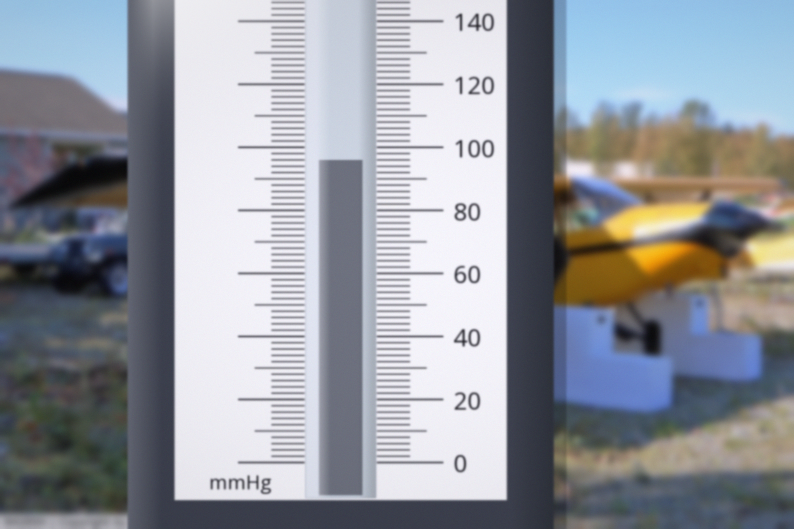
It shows {"value": 96, "unit": "mmHg"}
